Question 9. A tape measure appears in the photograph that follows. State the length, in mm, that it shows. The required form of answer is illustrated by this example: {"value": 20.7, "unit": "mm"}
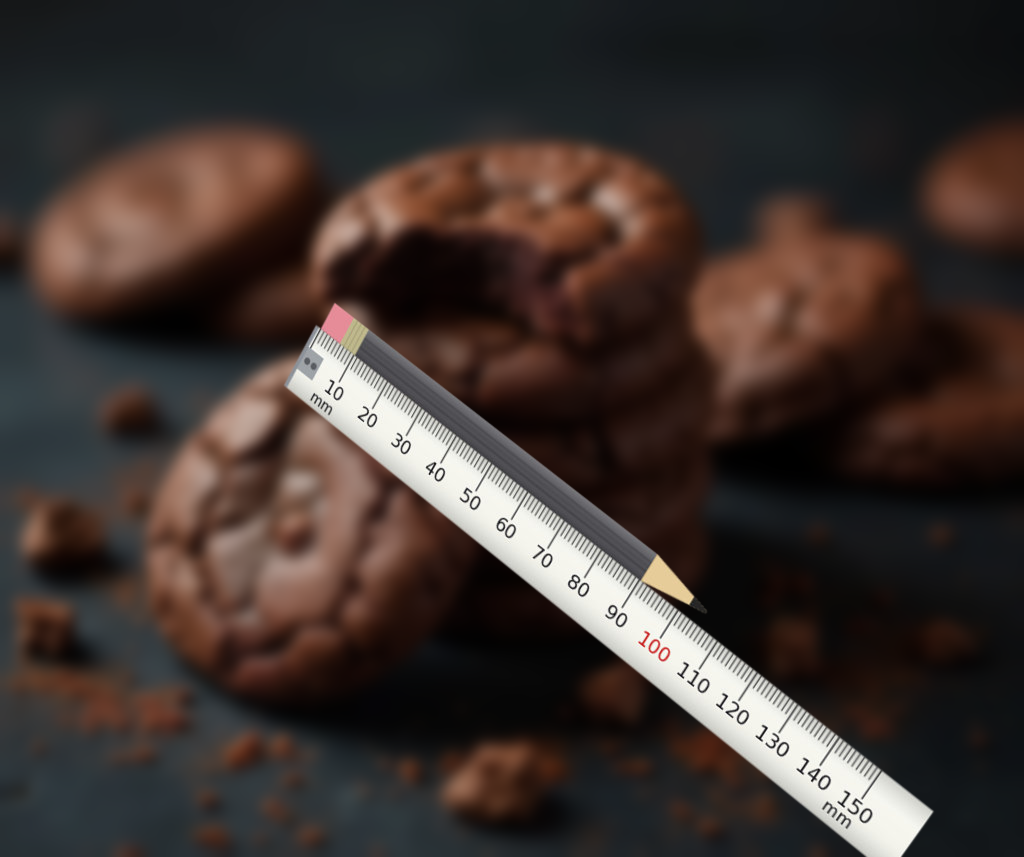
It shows {"value": 105, "unit": "mm"}
